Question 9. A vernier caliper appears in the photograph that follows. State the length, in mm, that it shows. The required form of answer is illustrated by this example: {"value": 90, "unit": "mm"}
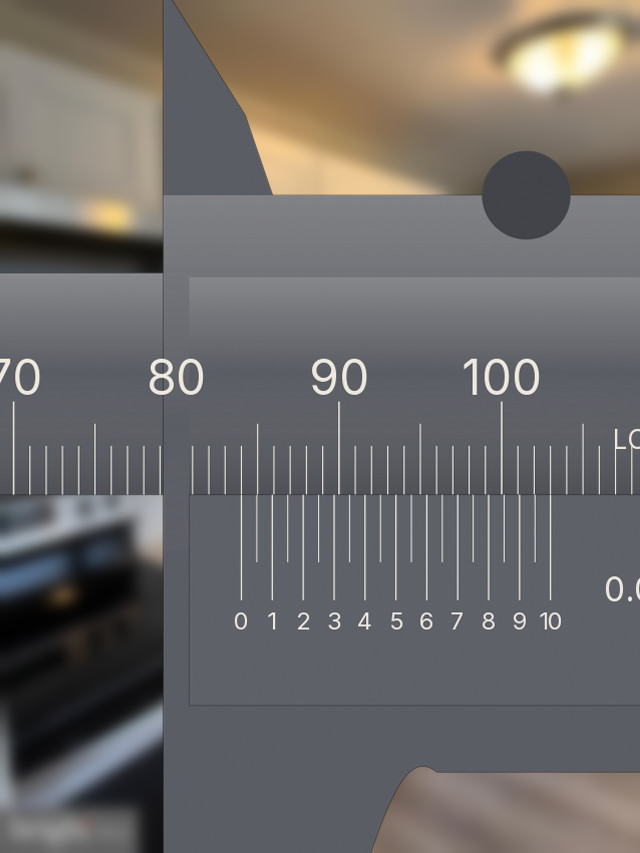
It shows {"value": 84.0, "unit": "mm"}
